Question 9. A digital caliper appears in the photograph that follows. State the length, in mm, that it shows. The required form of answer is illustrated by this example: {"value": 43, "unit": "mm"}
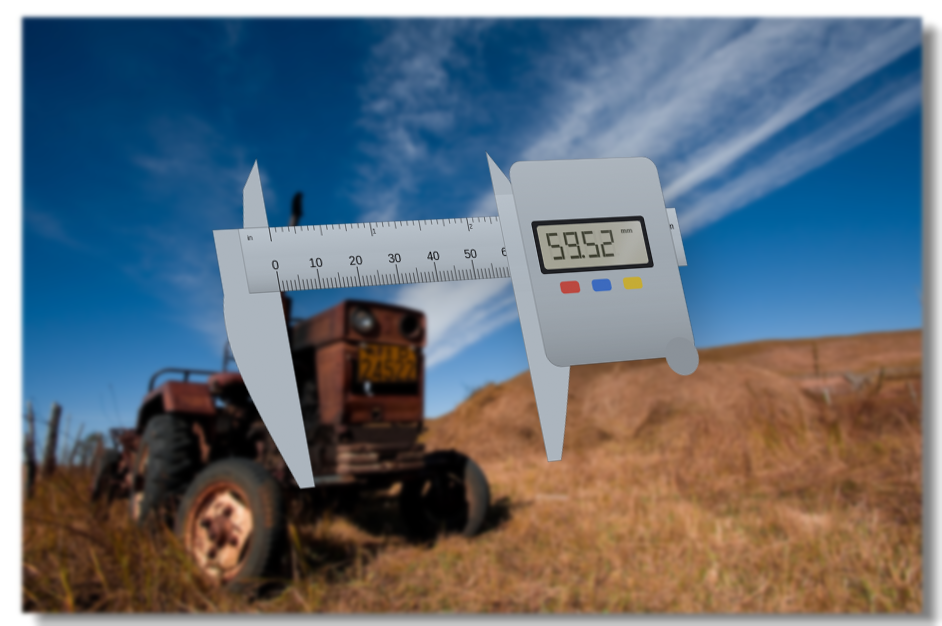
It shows {"value": 59.52, "unit": "mm"}
